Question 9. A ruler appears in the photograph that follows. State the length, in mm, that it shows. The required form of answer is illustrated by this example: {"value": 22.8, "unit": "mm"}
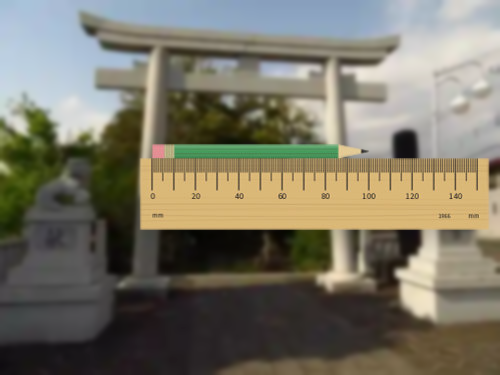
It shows {"value": 100, "unit": "mm"}
